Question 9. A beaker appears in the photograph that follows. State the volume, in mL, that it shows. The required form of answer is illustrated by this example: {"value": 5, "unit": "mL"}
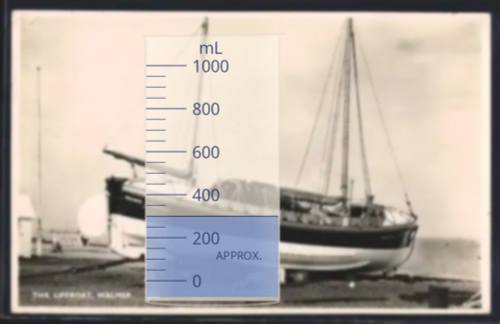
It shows {"value": 300, "unit": "mL"}
